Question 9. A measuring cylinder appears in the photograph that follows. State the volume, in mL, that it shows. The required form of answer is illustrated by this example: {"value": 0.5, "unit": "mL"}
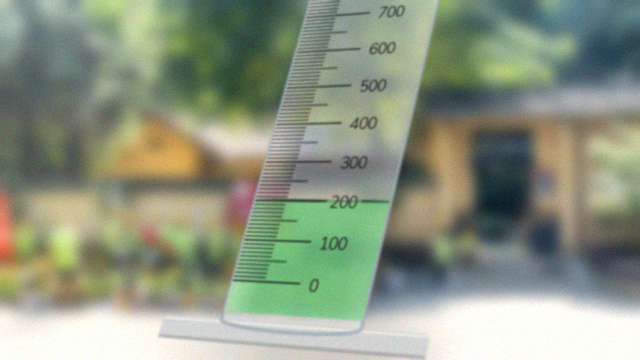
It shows {"value": 200, "unit": "mL"}
